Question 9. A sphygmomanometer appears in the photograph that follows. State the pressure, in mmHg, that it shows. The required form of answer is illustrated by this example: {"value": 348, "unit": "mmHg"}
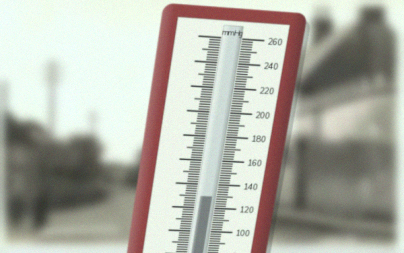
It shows {"value": 130, "unit": "mmHg"}
